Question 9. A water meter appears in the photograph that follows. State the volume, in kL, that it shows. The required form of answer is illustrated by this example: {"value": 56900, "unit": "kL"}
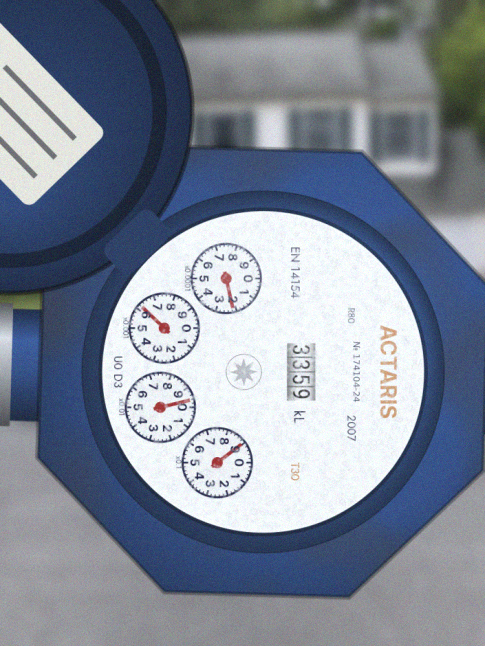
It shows {"value": 3359.8962, "unit": "kL"}
